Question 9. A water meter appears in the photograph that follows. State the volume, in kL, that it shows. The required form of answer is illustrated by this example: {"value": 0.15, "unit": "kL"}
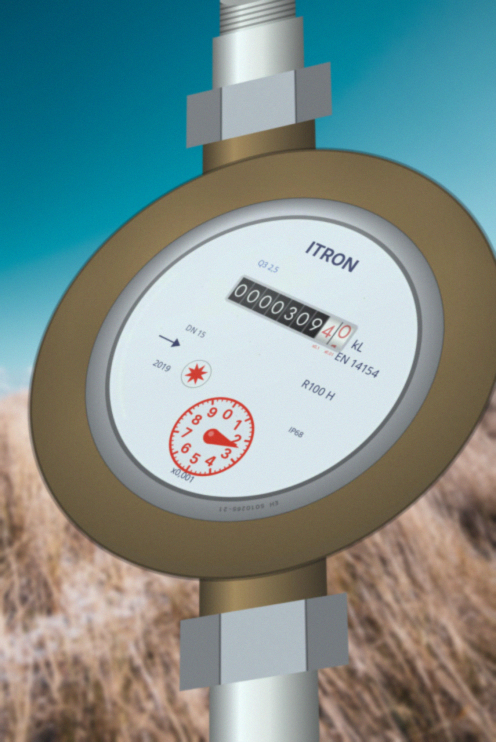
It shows {"value": 309.402, "unit": "kL"}
